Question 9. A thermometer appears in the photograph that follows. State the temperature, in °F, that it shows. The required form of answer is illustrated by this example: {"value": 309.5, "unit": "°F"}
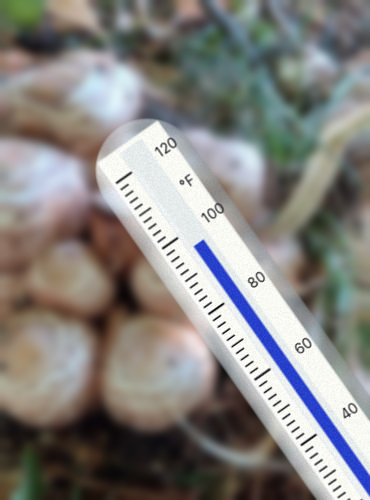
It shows {"value": 96, "unit": "°F"}
